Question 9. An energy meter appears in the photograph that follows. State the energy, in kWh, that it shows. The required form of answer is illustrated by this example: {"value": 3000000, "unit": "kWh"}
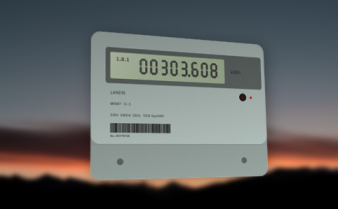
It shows {"value": 303.608, "unit": "kWh"}
